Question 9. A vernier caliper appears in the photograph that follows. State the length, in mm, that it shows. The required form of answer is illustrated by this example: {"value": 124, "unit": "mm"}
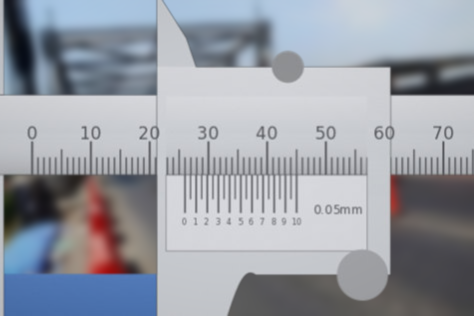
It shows {"value": 26.0, "unit": "mm"}
